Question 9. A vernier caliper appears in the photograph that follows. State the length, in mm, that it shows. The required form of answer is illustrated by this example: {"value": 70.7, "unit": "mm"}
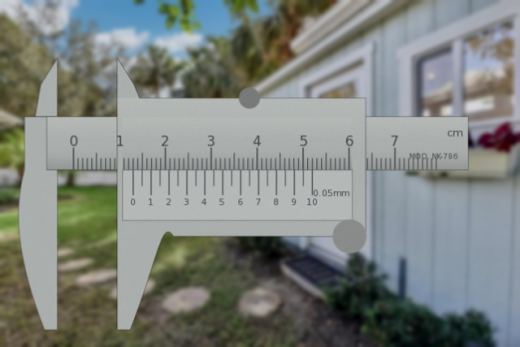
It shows {"value": 13.0, "unit": "mm"}
